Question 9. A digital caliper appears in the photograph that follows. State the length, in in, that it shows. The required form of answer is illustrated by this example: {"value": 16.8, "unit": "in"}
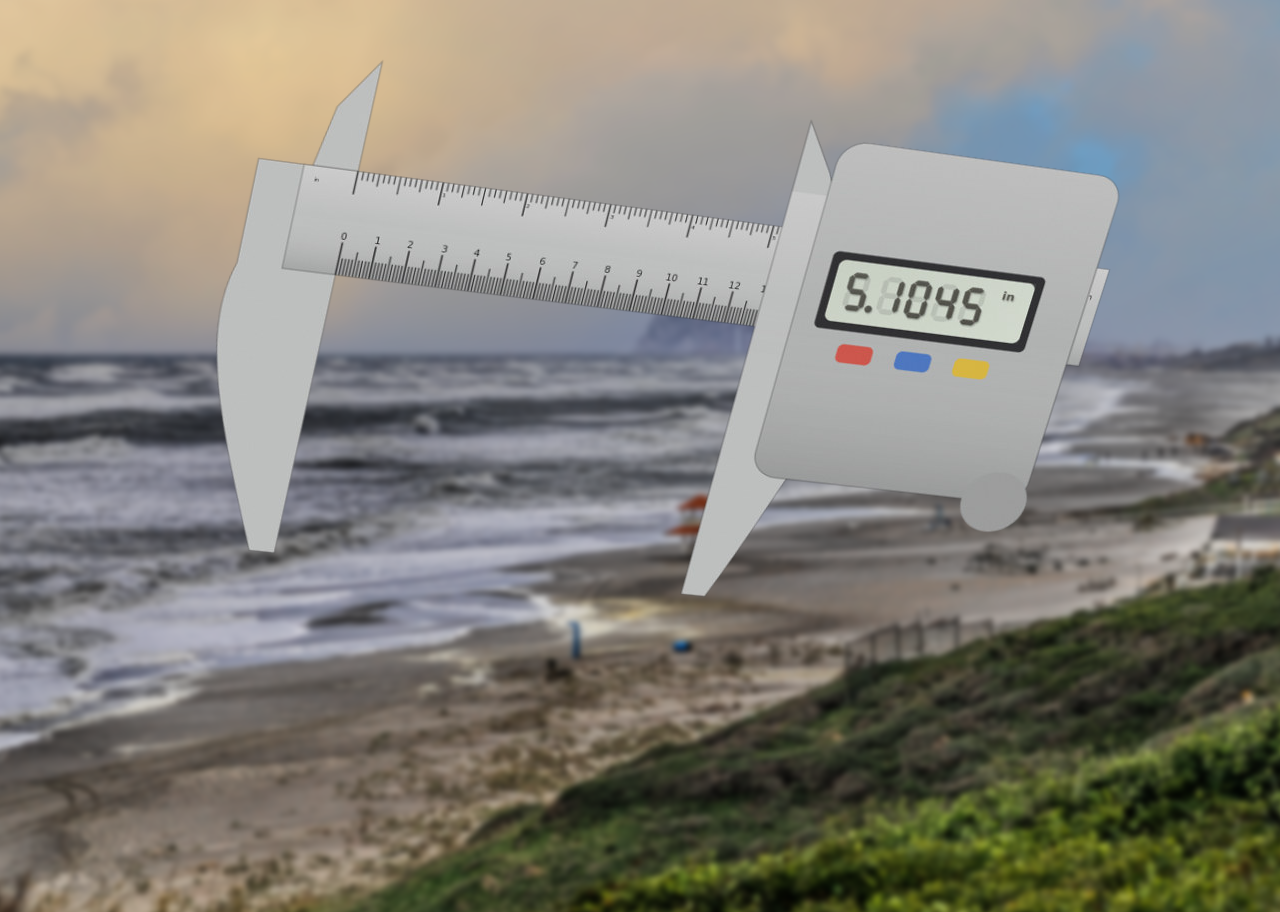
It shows {"value": 5.1045, "unit": "in"}
